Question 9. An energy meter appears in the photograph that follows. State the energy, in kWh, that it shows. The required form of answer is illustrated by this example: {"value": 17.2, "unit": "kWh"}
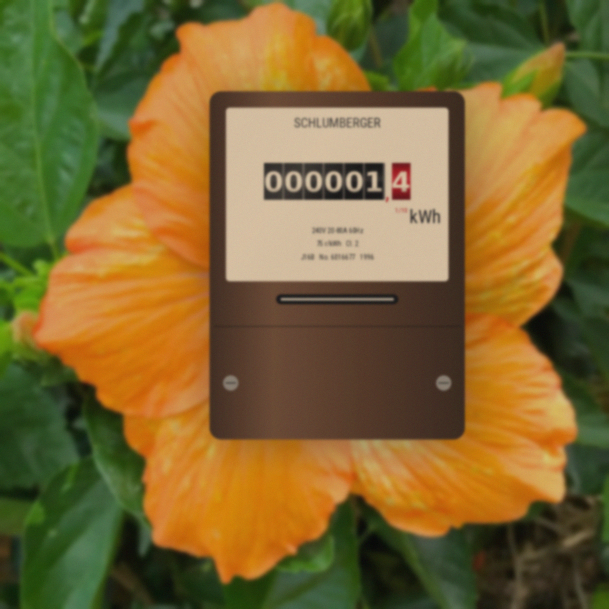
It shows {"value": 1.4, "unit": "kWh"}
